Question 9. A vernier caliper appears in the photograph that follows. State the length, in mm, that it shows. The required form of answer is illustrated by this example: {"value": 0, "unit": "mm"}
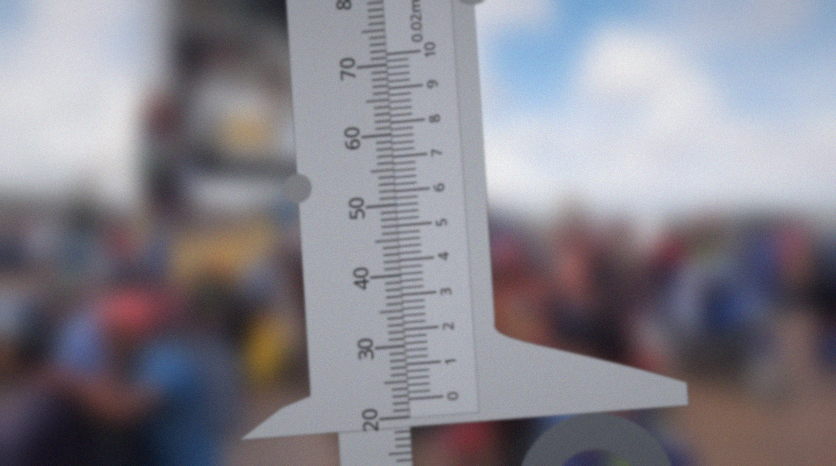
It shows {"value": 22.5, "unit": "mm"}
